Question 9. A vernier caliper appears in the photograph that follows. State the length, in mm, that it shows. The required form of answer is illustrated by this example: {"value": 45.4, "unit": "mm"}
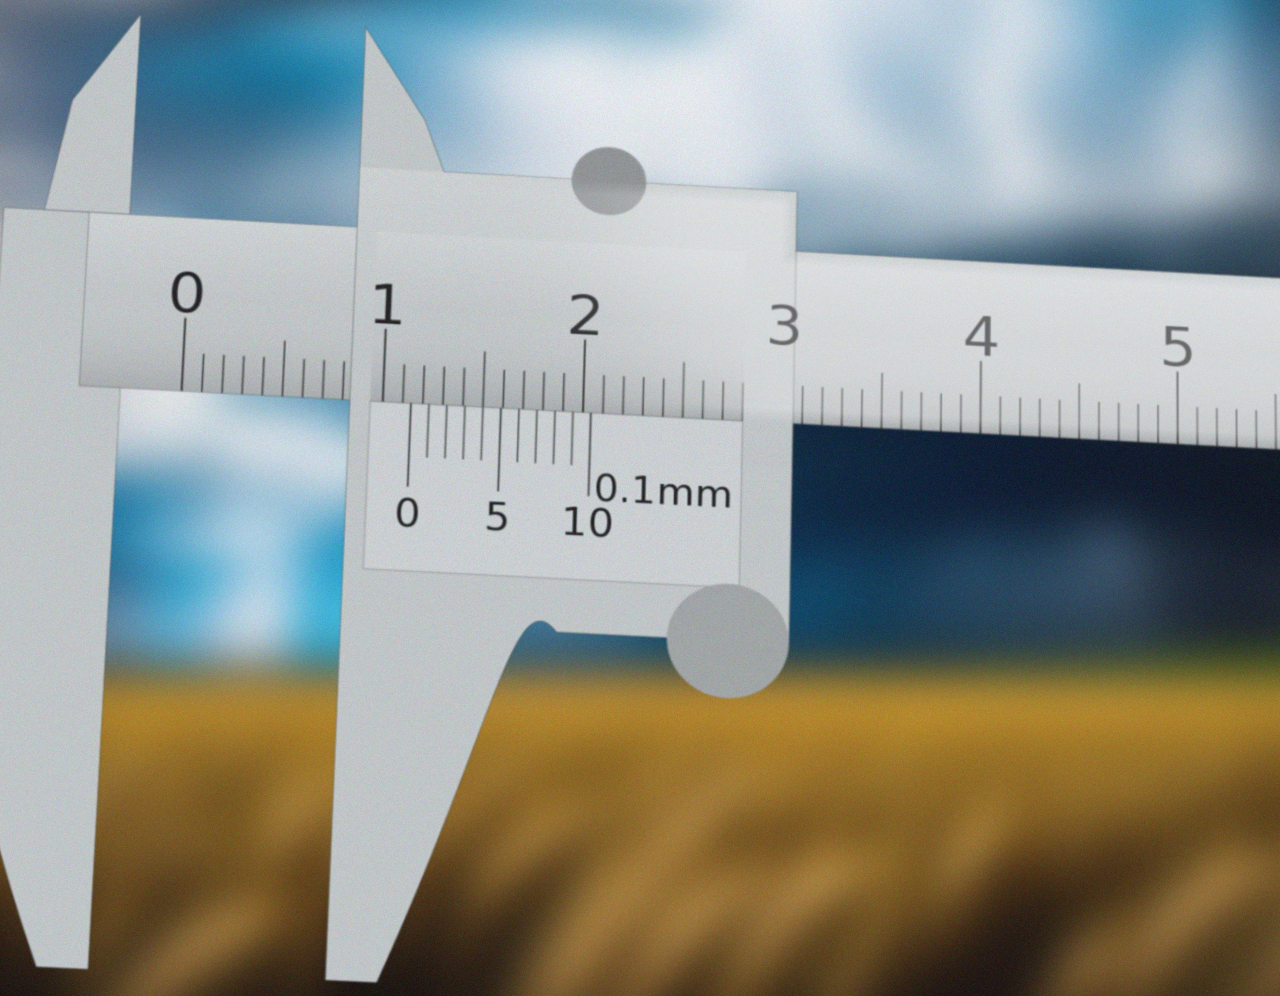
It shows {"value": 11.4, "unit": "mm"}
